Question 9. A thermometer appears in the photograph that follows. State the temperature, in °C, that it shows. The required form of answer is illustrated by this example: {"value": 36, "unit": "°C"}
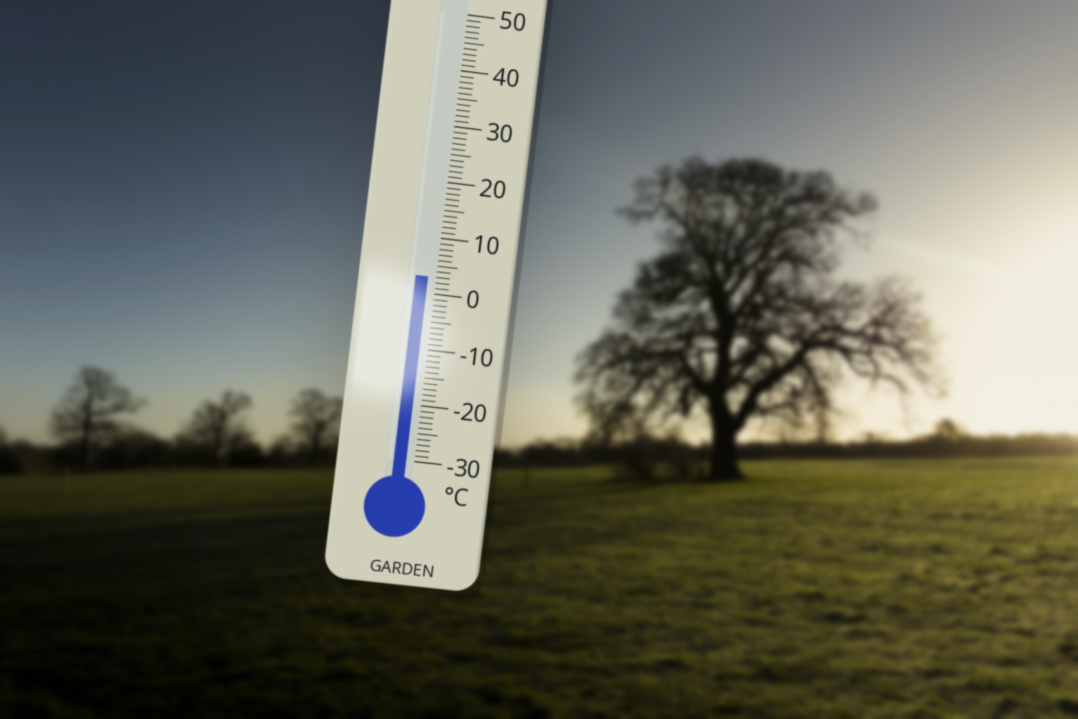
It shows {"value": 3, "unit": "°C"}
